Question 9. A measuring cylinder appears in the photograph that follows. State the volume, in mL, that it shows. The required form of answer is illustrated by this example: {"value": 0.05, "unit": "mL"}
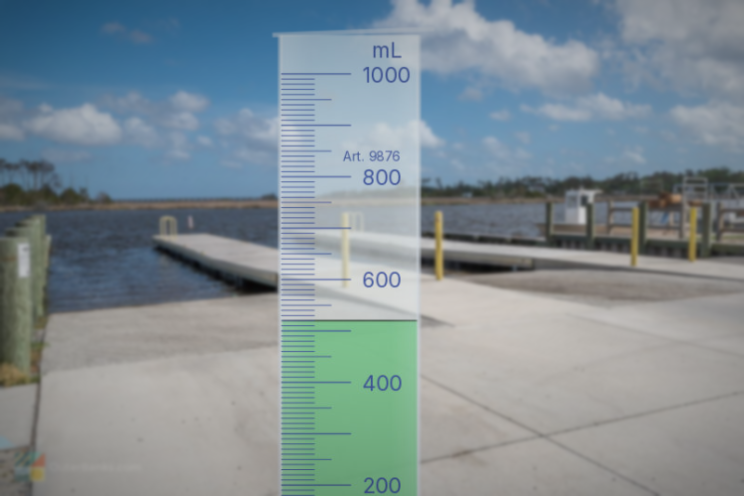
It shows {"value": 520, "unit": "mL"}
